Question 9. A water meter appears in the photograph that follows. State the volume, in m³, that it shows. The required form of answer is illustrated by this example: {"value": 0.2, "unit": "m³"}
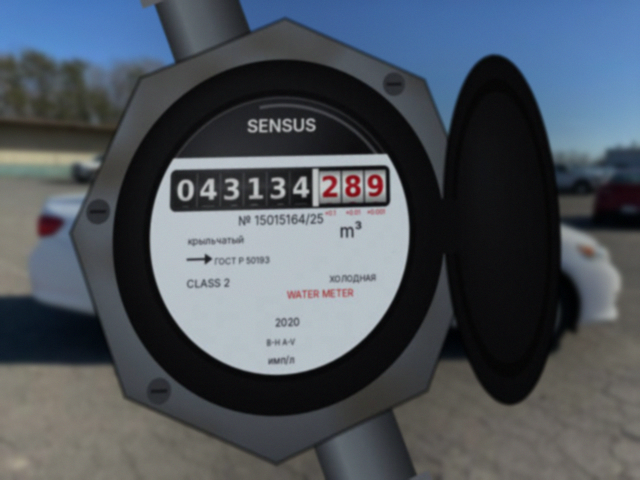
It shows {"value": 43134.289, "unit": "m³"}
